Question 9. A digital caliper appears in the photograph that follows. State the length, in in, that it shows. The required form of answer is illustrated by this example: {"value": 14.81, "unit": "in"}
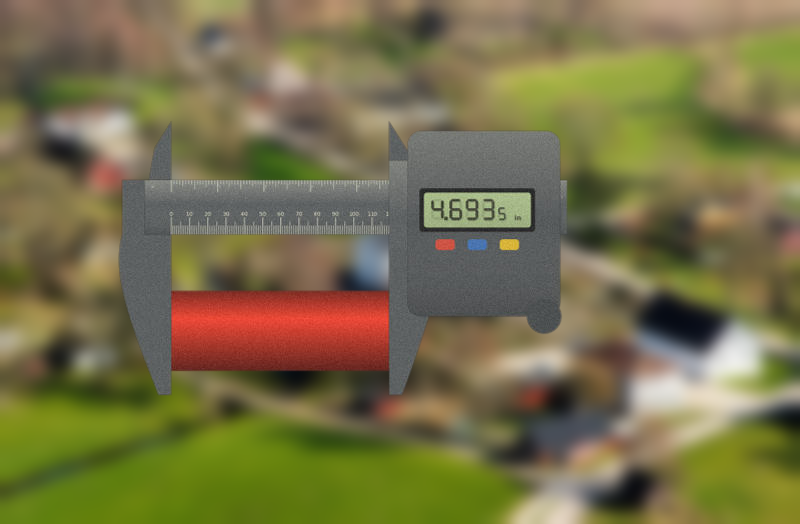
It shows {"value": 4.6935, "unit": "in"}
